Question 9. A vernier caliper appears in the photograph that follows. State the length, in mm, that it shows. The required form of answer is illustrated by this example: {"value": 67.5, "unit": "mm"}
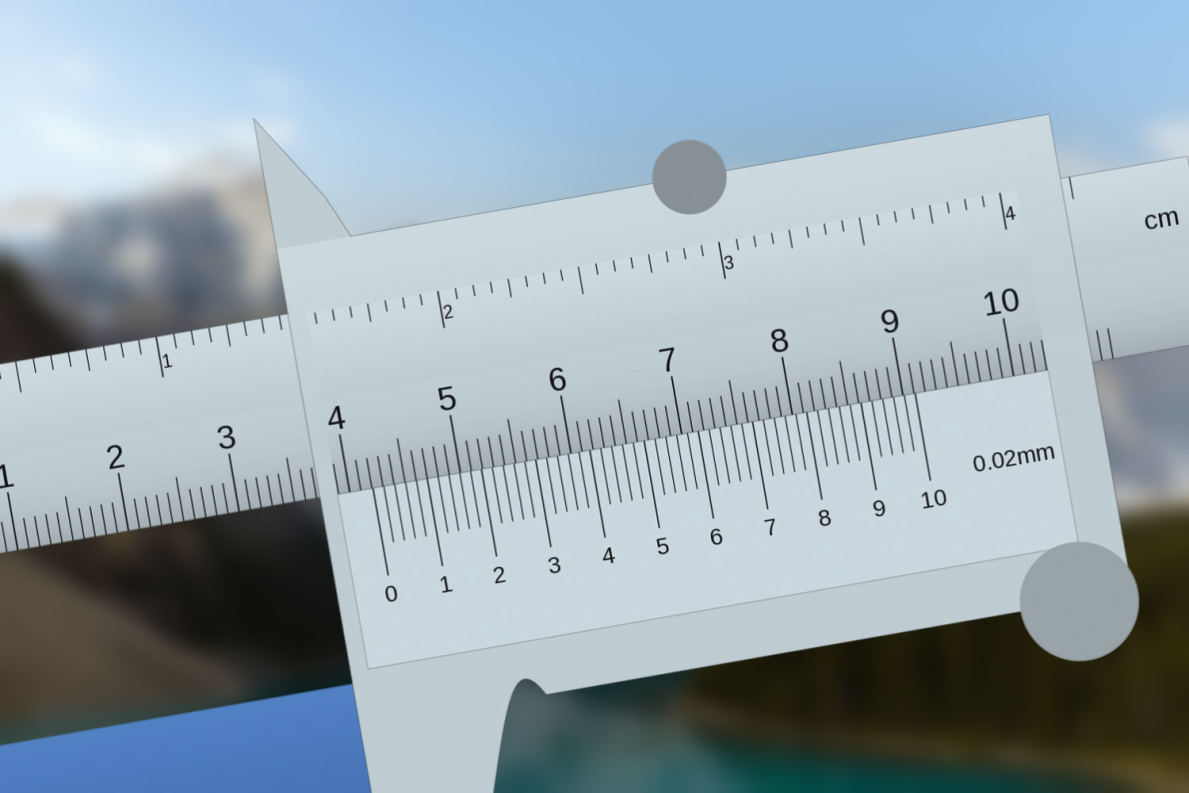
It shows {"value": 42.1, "unit": "mm"}
